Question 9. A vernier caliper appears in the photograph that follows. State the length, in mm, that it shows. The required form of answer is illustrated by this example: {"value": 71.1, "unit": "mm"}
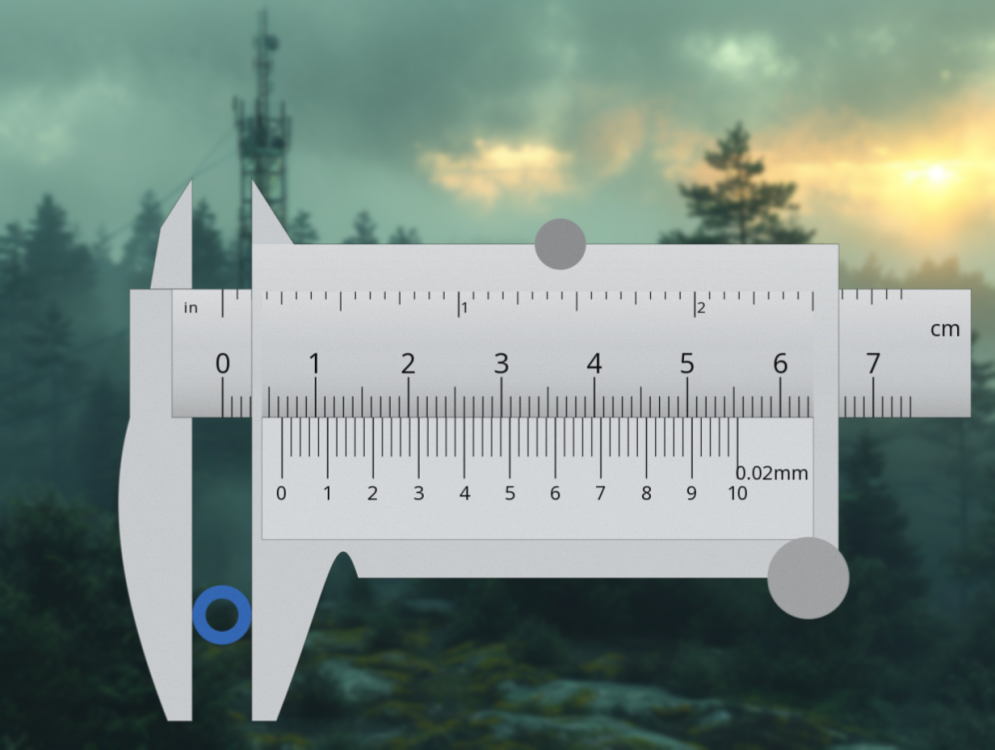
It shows {"value": 6.4, "unit": "mm"}
